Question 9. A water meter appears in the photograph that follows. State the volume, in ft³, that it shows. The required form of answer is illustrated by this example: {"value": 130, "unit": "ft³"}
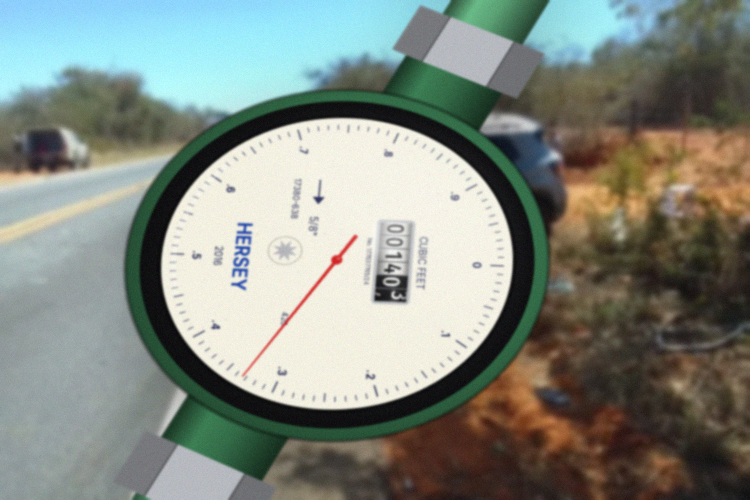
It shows {"value": 1403.33, "unit": "ft³"}
